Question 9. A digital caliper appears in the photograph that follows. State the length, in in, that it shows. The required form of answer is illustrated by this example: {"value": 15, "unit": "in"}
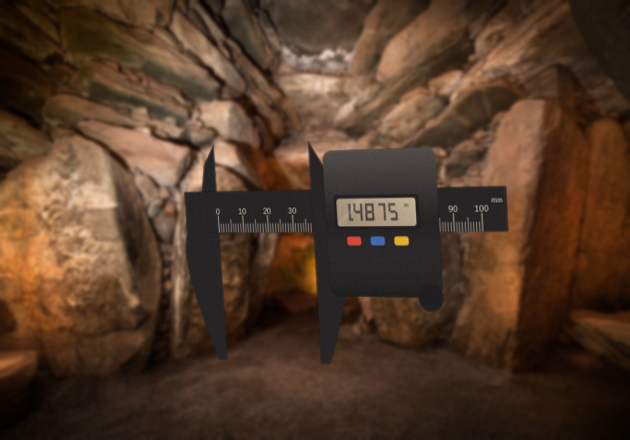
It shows {"value": 1.4875, "unit": "in"}
